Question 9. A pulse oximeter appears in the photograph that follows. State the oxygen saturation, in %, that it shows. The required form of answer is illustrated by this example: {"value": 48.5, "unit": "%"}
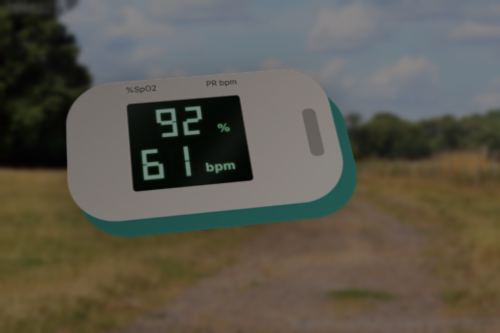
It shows {"value": 92, "unit": "%"}
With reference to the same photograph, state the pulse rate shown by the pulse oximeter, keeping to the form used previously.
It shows {"value": 61, "unit": "bpm"}
